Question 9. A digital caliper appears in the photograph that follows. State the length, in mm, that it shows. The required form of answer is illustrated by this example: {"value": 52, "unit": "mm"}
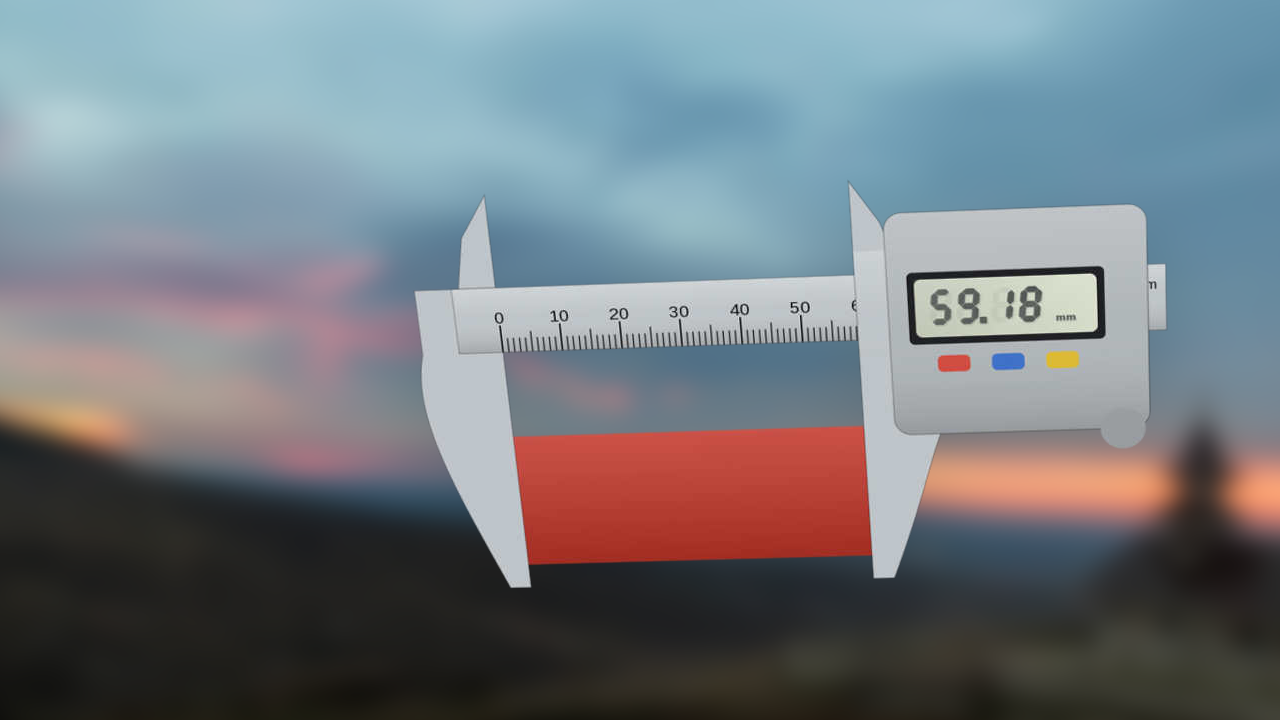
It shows {"value": 59.18, "unit": "mm"}
